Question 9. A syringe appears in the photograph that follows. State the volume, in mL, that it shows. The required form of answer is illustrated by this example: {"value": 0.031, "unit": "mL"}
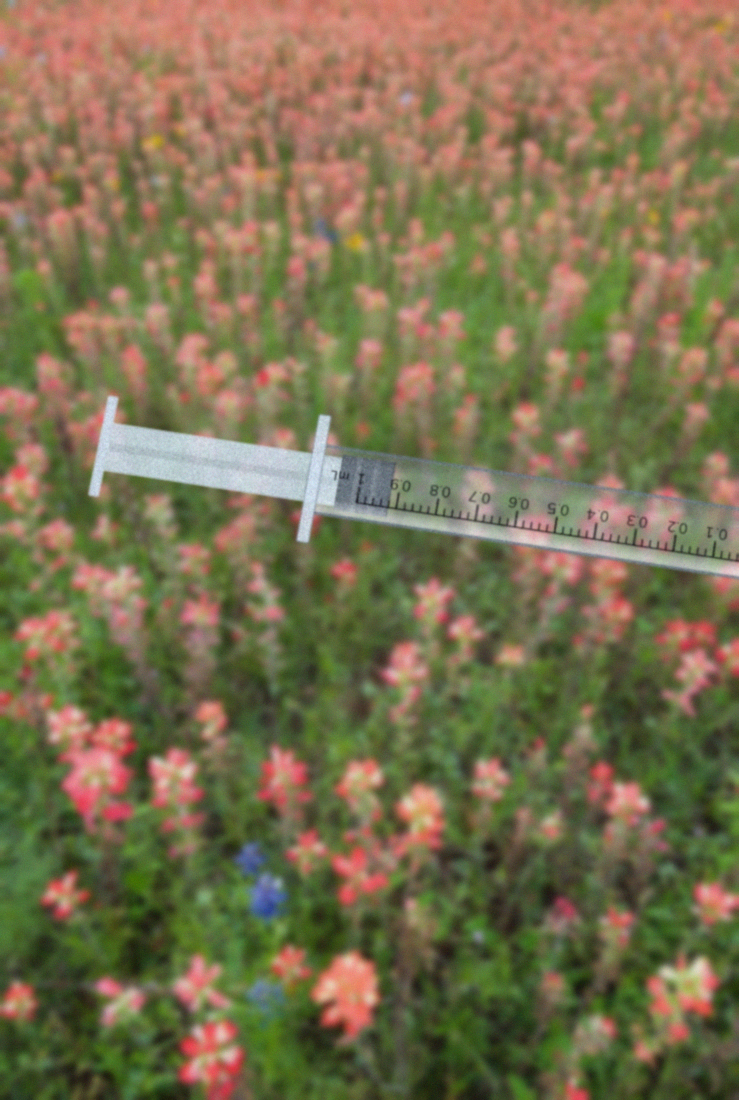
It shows {"value": 0.92, "unit": "mL"}
